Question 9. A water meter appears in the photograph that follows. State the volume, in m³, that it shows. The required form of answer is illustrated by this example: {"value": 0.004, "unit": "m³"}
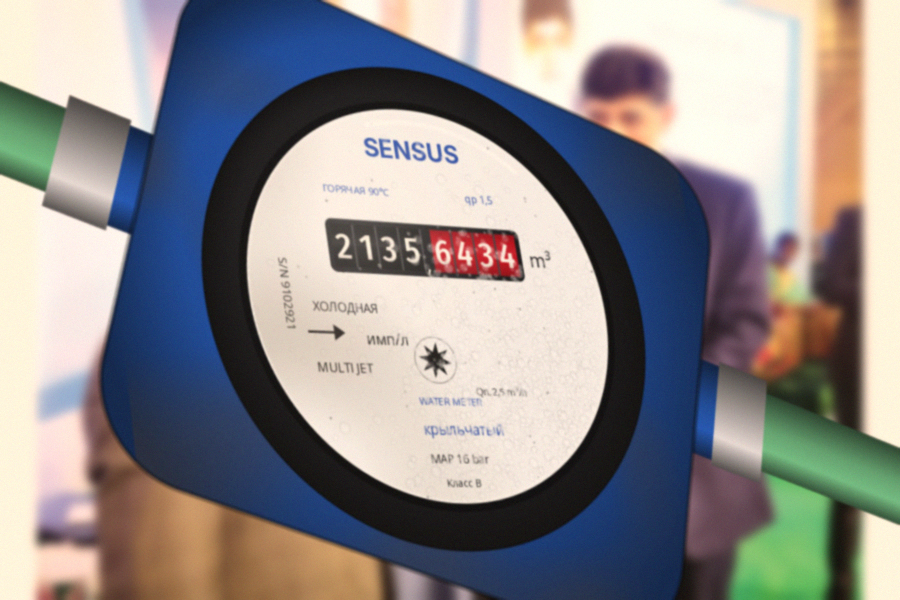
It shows {"value": 2135.6434, "unit": "m³"}
